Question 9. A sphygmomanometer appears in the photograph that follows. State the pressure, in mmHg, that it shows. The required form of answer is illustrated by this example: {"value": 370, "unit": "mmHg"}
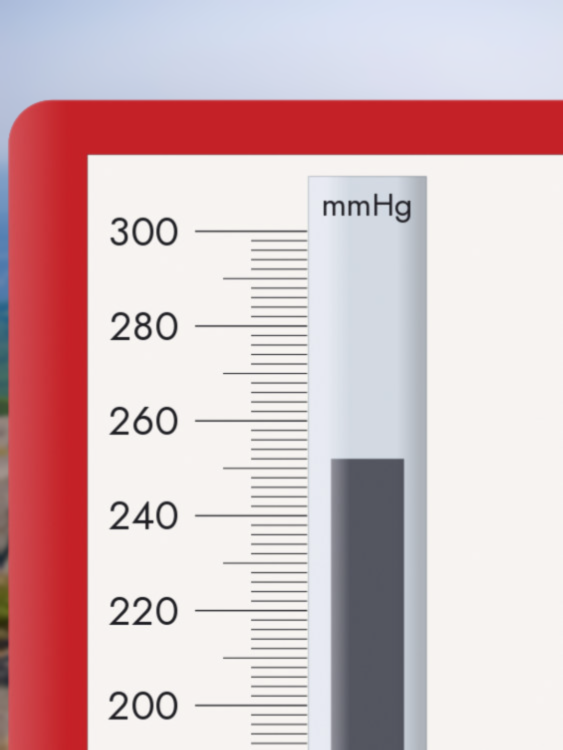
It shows {"value": 252, "unit": "mmHg"}
